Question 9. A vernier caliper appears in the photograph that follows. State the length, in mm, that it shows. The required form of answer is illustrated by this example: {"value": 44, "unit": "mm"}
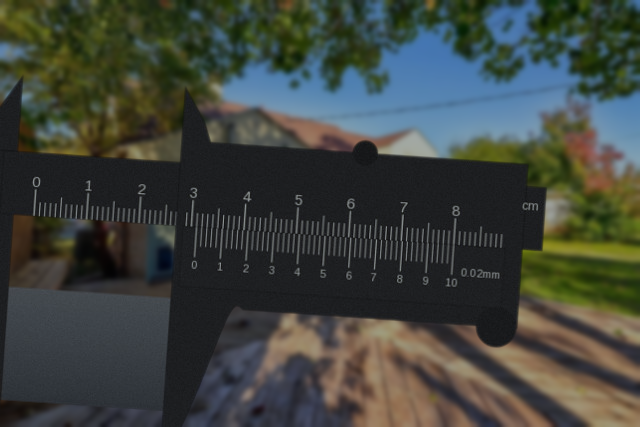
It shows {"value": 31.0, "unit": "mm"}
